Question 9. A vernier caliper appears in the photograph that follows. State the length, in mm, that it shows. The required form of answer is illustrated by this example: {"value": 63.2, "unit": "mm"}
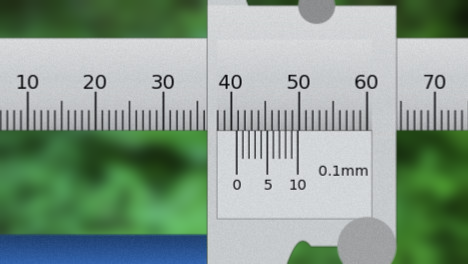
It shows {"value": 40.8, "unit": "mm"}
